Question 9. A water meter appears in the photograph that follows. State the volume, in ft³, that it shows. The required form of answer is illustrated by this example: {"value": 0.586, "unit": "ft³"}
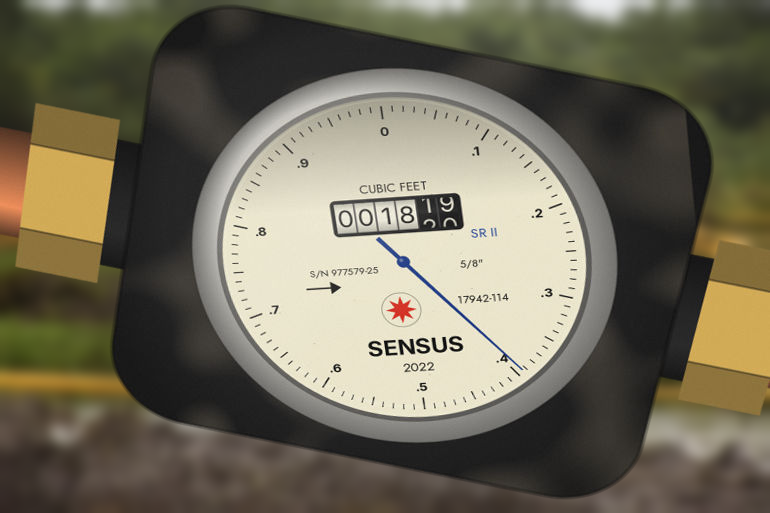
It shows {"value": 1819.39, "unit": "ft³"}
